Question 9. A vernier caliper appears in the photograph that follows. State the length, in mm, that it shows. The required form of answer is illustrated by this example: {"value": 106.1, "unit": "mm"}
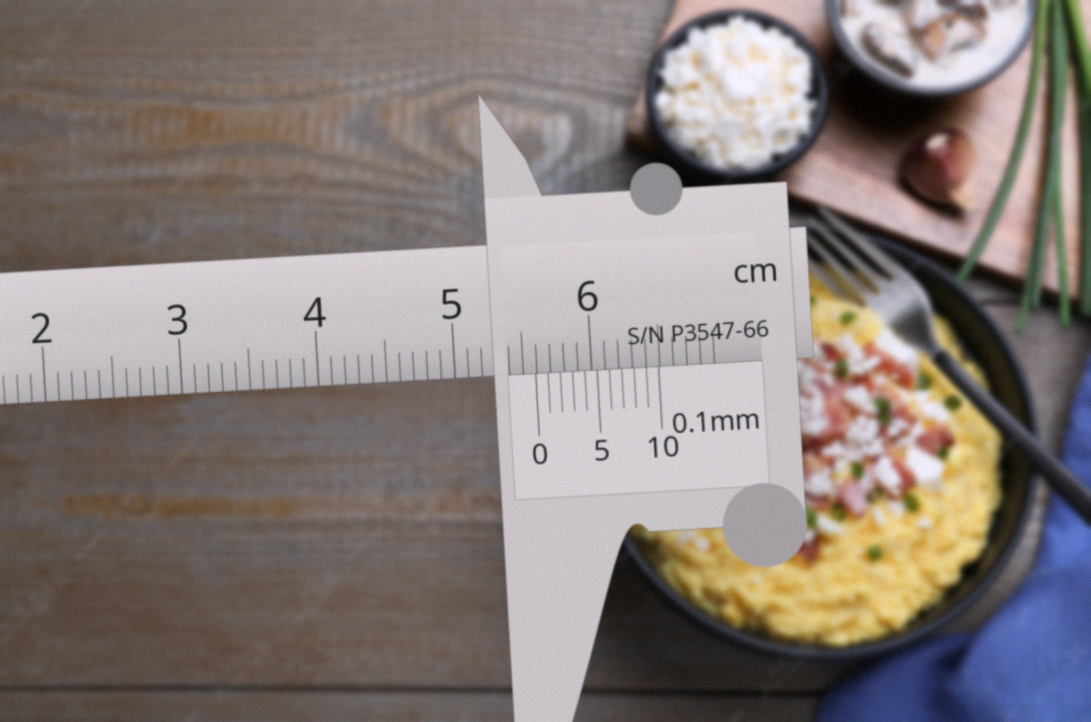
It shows {"value": 55.9, "unit": "mm"}
